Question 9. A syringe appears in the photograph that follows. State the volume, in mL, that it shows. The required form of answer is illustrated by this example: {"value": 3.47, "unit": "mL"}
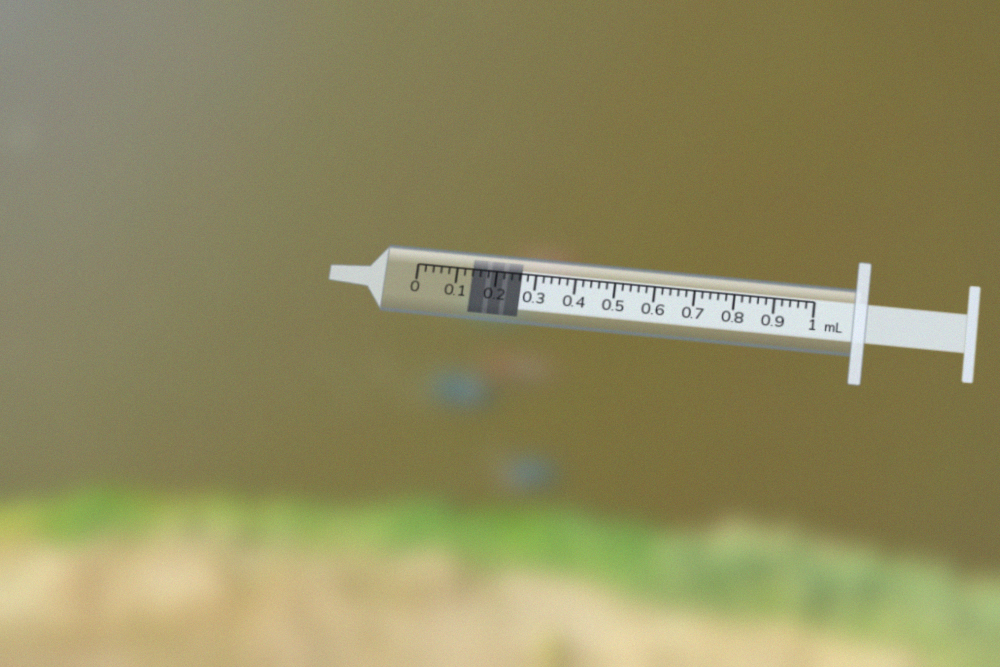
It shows {"value": 0.14, "unit": "mL"}
